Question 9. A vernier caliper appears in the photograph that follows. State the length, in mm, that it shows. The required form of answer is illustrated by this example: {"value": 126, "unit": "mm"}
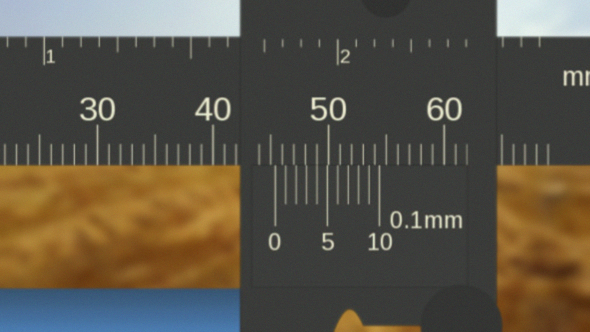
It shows {"value": 45.4, "unit": "mm"}
